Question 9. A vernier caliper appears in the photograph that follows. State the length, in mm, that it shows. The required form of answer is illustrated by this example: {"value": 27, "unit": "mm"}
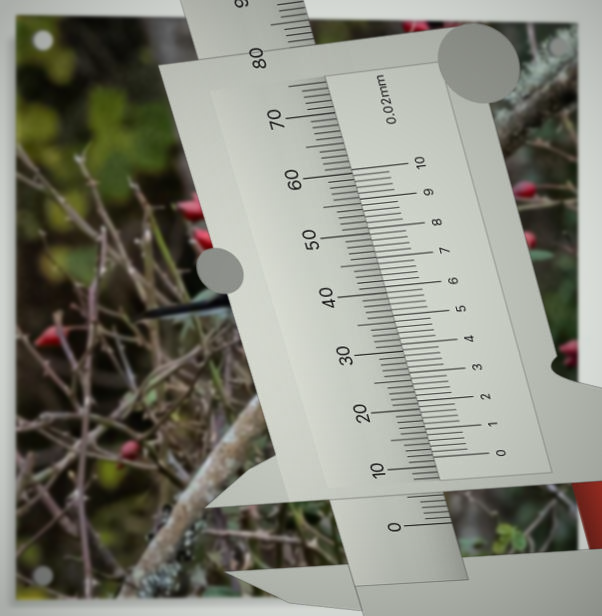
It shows {"value": 11.6, "unit": "mm"}
